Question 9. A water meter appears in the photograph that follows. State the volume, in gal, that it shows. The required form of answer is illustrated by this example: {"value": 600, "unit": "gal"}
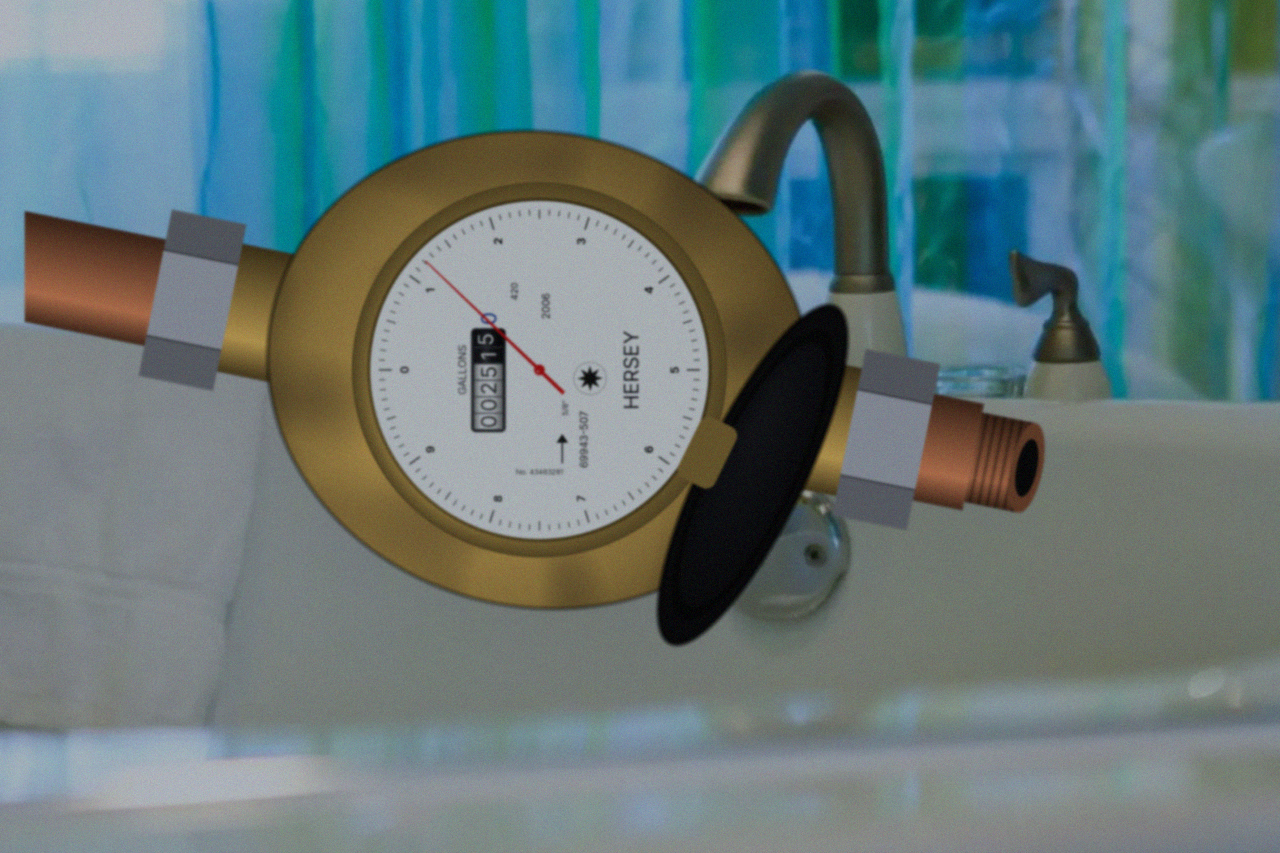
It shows {"value": 25151.2, "unit": "gal"}
